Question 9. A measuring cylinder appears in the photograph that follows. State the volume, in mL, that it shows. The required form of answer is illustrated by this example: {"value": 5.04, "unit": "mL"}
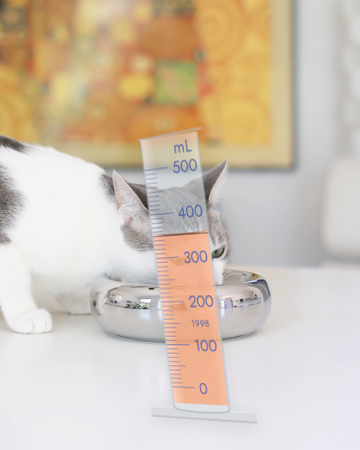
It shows {"value": 350, "unit": "mL"}
